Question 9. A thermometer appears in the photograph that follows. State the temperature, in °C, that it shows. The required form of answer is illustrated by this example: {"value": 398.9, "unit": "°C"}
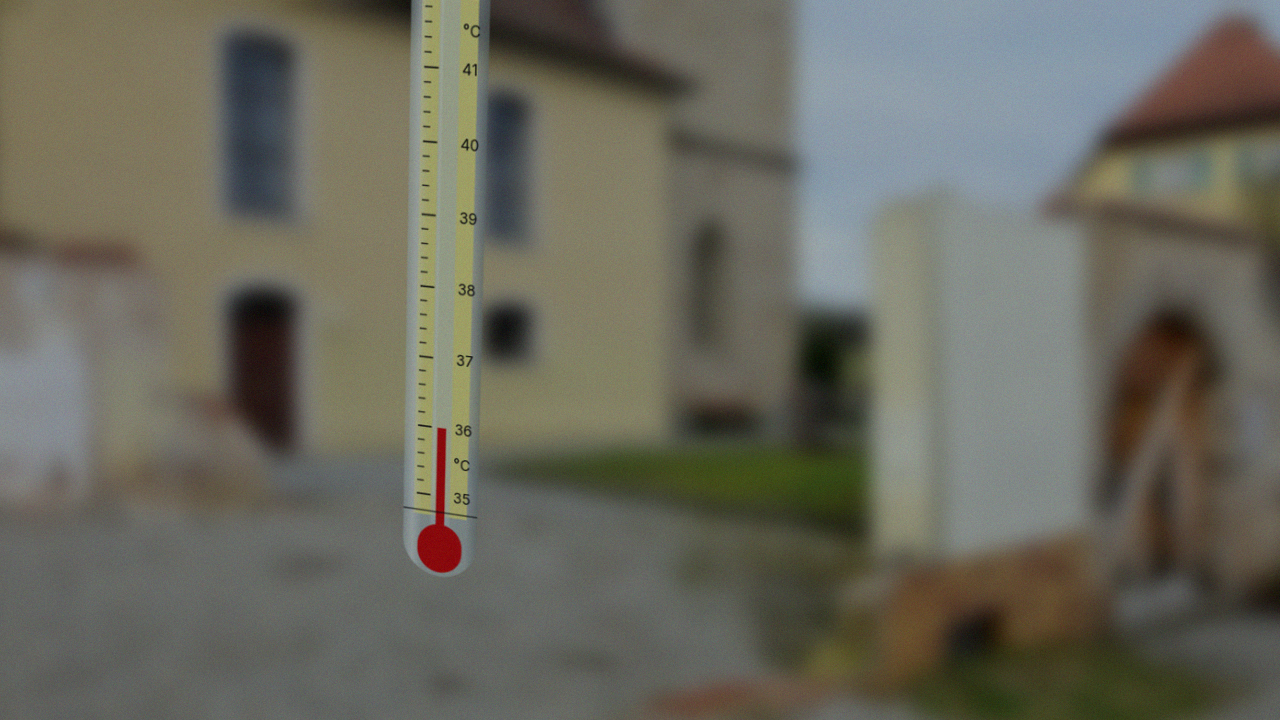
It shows {"value": 36, "unit": "°C"}
